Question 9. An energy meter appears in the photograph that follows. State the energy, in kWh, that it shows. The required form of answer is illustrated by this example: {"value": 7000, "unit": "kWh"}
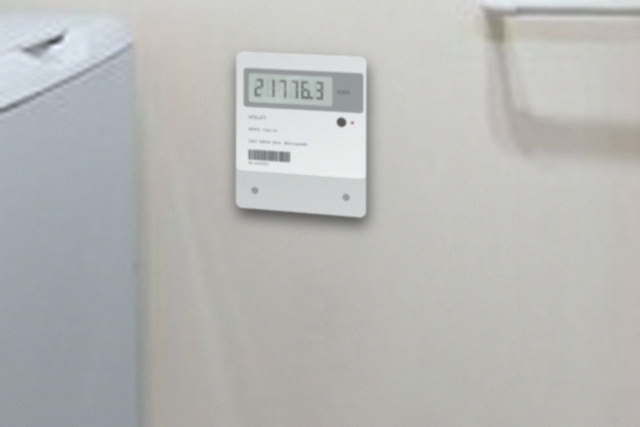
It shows {"value": 21776.3, "unit": "kWh"}
